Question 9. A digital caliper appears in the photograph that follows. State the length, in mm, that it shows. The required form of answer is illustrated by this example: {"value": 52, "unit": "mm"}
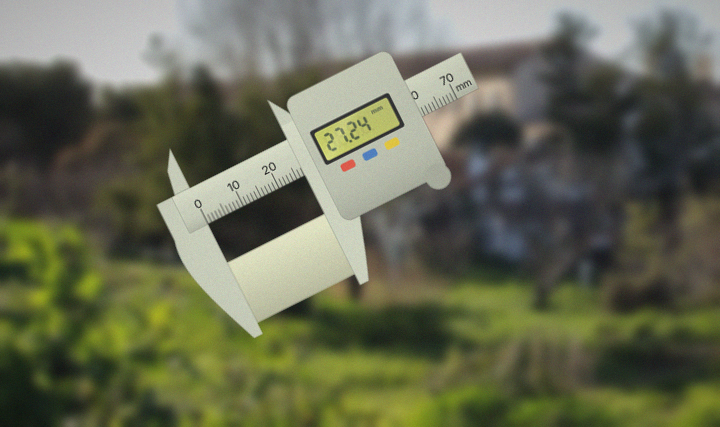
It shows {"value": 27.24, "unit": "mm"}
